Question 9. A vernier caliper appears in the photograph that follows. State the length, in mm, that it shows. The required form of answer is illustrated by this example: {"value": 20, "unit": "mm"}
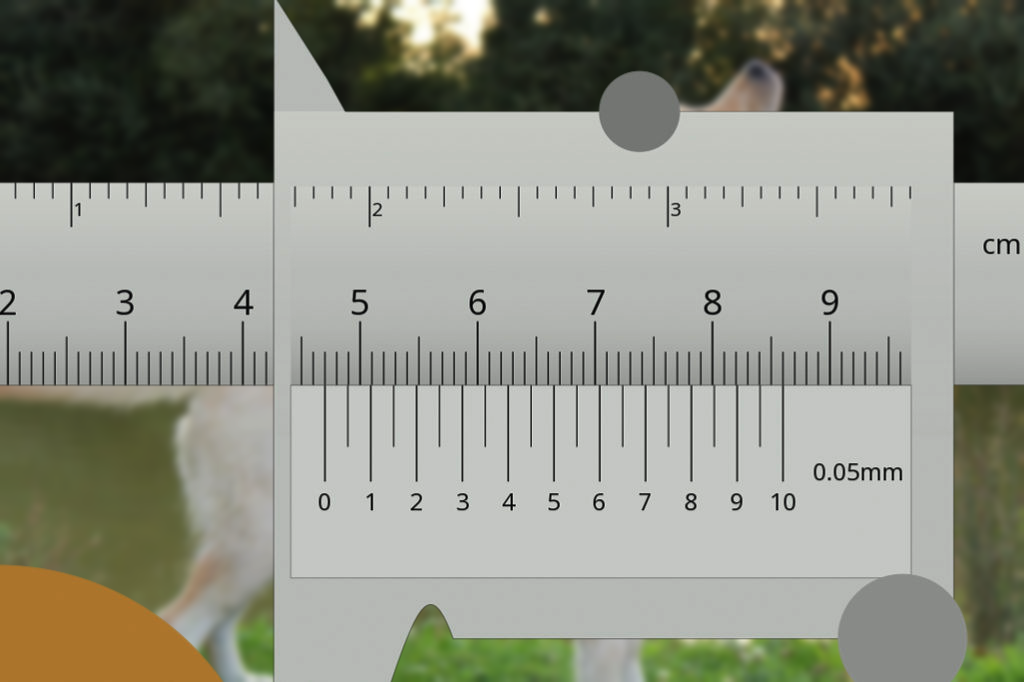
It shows {"value": 47.0, "unit": "mm"}
